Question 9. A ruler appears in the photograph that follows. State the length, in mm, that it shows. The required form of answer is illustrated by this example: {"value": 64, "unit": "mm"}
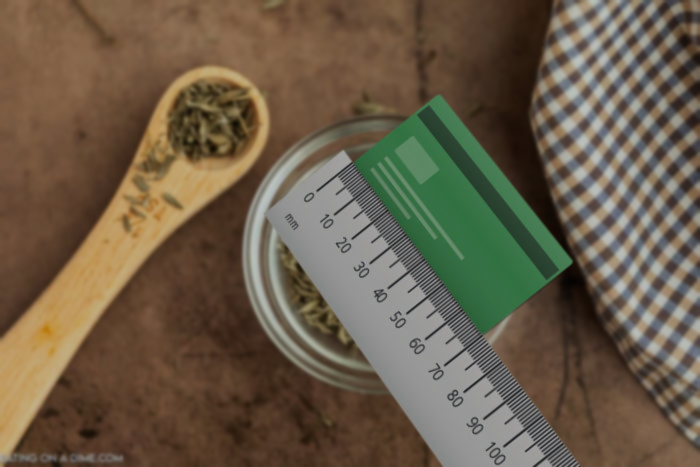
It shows {"value": 70, "unit": "mm"}
